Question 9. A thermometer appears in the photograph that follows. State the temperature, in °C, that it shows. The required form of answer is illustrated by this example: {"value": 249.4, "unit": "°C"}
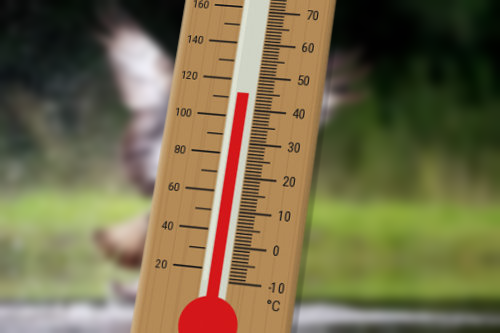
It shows {"value": 45, "unit": "°C"}
